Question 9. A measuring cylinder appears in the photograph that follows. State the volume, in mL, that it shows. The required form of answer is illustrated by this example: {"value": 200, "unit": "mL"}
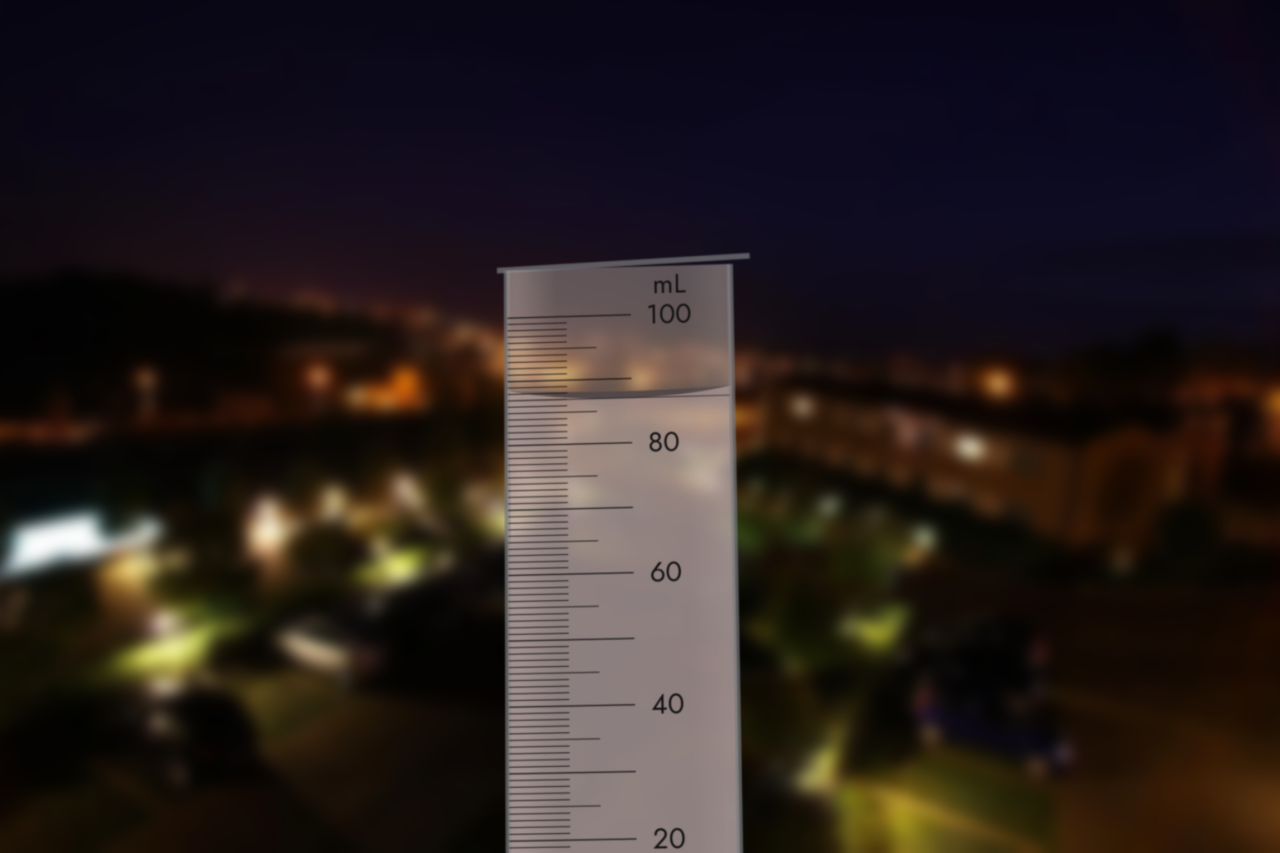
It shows {"value": 87, "unit": "mL"}
